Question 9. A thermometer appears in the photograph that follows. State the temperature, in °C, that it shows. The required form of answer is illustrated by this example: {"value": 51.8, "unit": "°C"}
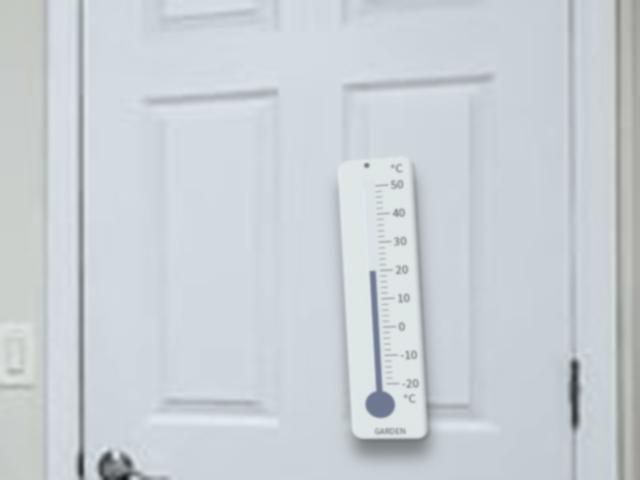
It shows {"value": 20, "unit": "°C"}
